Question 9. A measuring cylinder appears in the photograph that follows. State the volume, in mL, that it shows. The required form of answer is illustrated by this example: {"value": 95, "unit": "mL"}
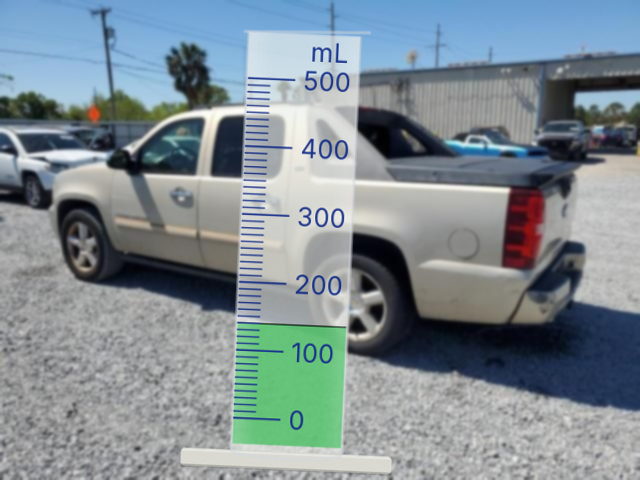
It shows {"value": 140, "unit": "mL"}
